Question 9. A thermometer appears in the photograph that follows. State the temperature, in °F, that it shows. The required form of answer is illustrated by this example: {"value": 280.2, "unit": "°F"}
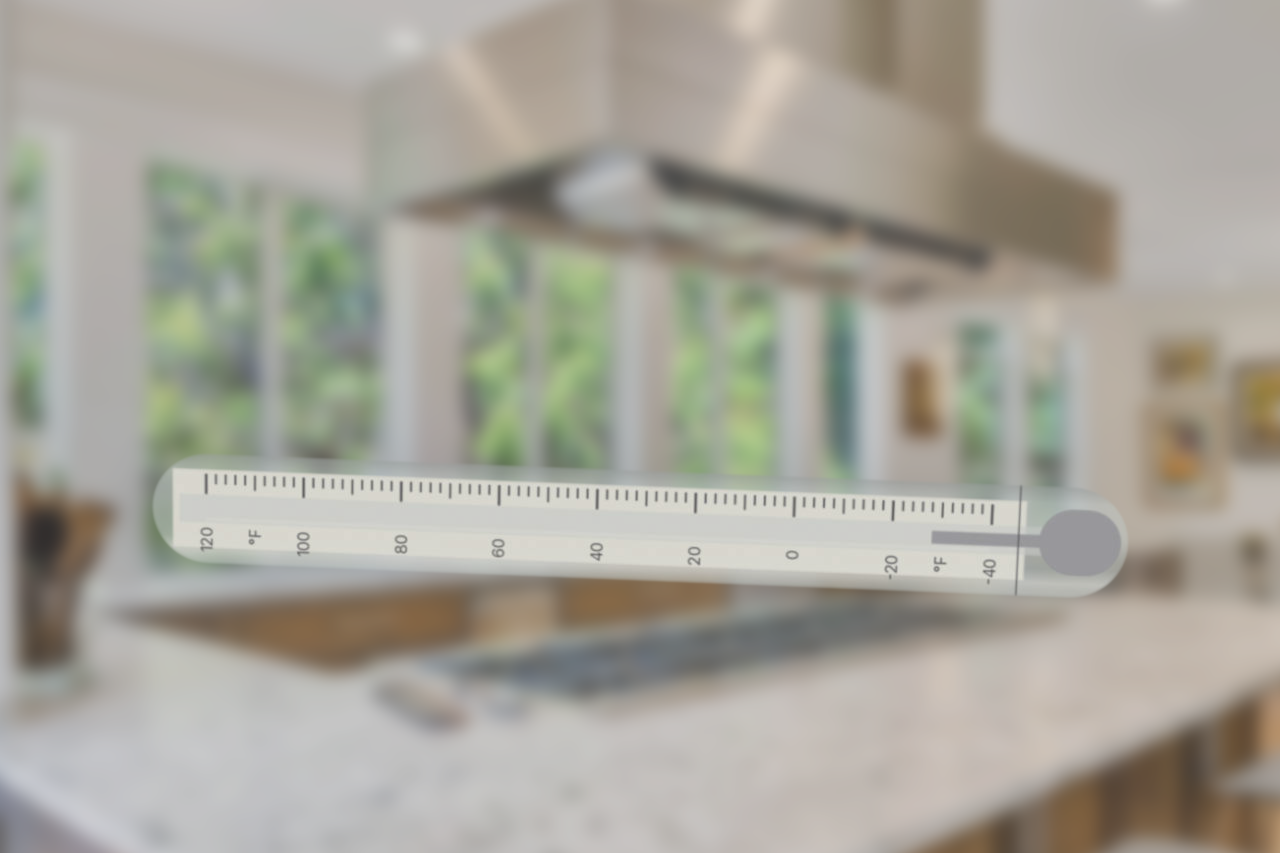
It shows {"value": -28, "unit": "°F"}
